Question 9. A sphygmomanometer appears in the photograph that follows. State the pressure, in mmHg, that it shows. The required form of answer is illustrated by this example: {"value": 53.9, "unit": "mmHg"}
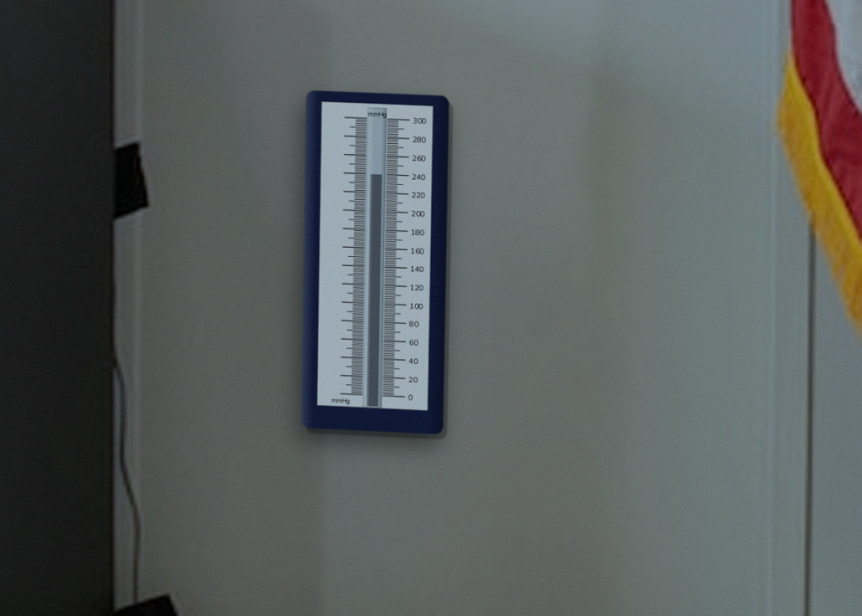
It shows {"value": 240, "unit": "mmHg"}
